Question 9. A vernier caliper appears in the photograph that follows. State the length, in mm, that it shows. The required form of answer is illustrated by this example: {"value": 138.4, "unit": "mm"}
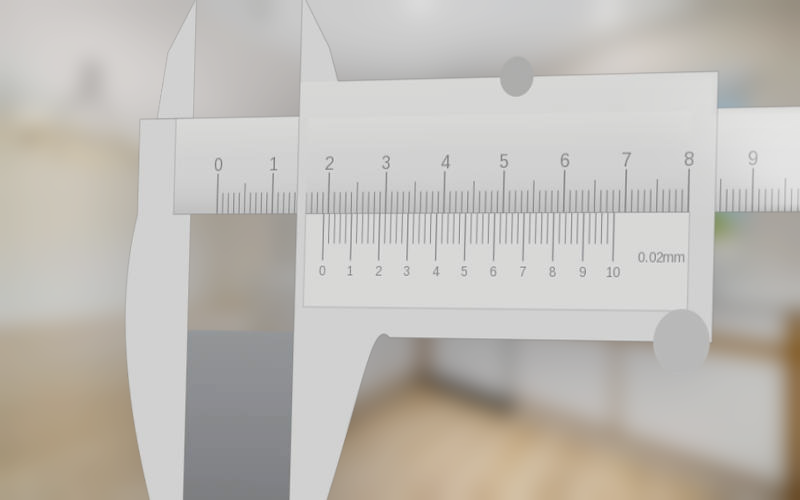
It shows {"value": 19.2, "unit": "mm"}
